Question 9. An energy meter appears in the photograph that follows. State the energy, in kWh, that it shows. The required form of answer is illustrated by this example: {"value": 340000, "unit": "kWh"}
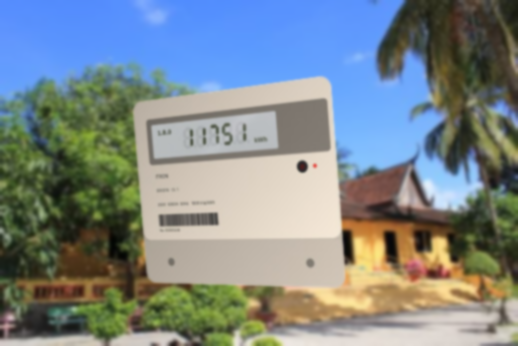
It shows {"value": 11751, "unit": "kWh"}
